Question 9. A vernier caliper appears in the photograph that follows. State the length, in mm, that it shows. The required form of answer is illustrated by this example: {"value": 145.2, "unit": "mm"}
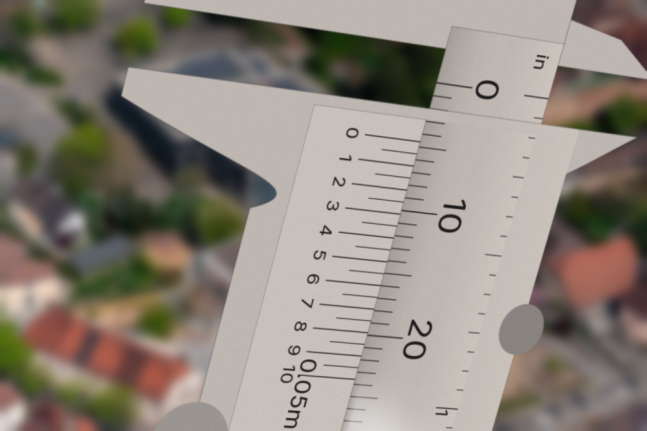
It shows {"value": 4.6, "unit": "mm"}
